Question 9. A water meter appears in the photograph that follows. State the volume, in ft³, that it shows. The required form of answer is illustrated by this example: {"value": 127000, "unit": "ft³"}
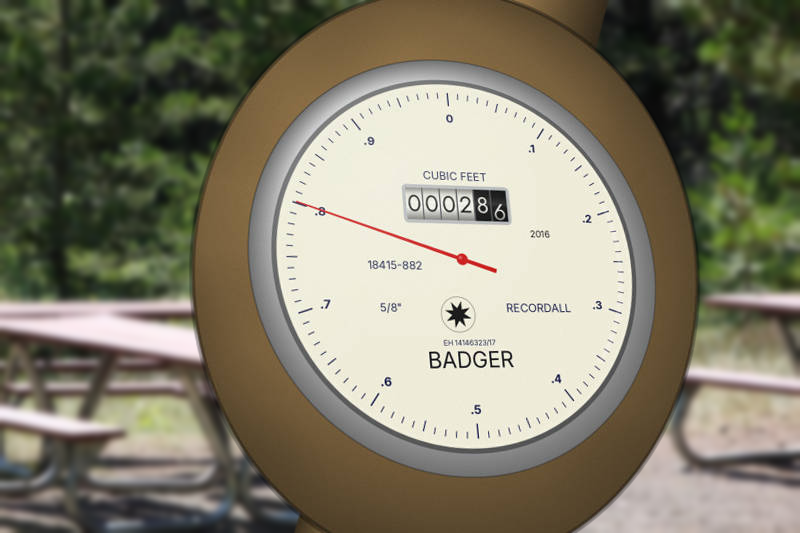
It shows {"value": 285.80, "unit": "ft³"}
